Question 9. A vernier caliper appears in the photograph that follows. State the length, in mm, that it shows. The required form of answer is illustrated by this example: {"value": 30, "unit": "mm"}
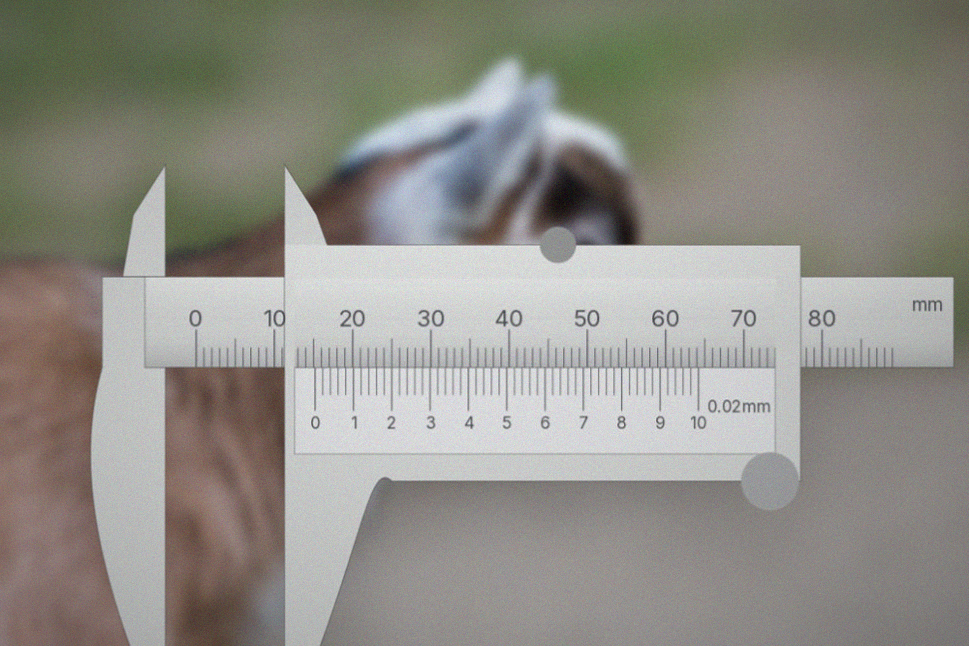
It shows {"value": 15.2, "unit": "mm"}
